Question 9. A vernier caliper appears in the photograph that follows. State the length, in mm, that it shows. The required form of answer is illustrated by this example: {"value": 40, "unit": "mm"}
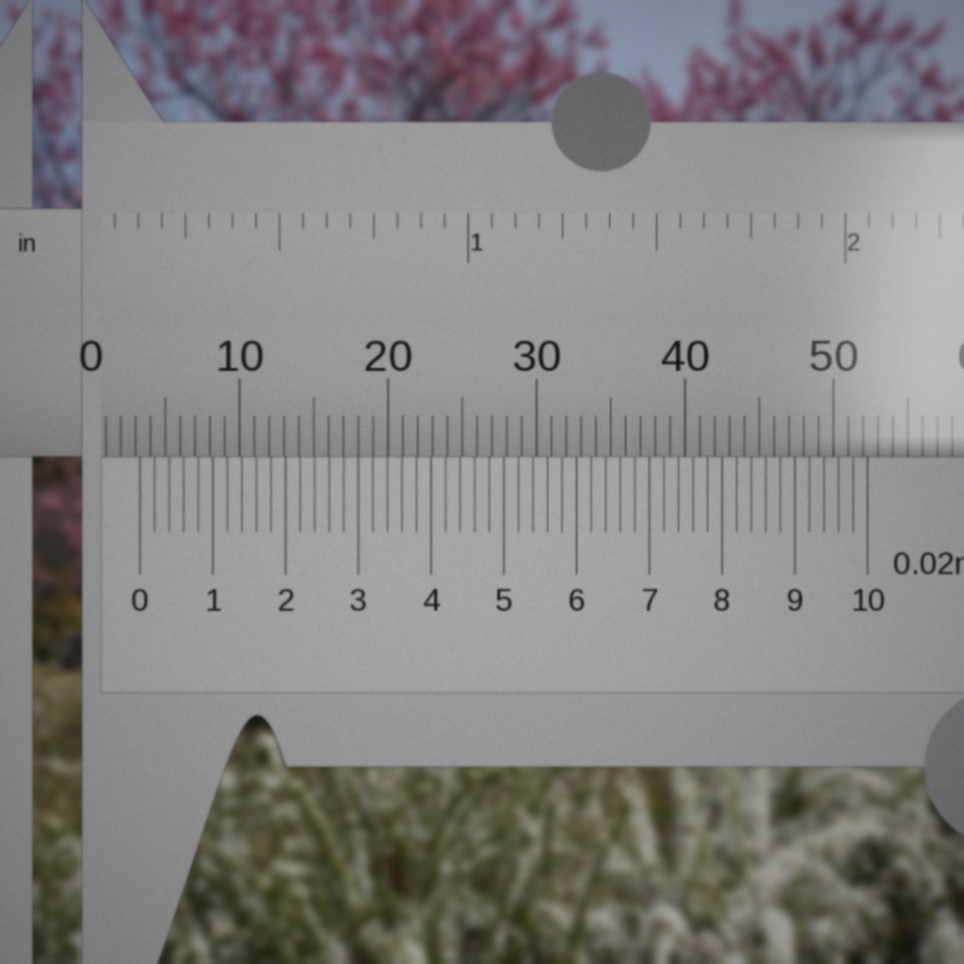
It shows {"value": 3.3, "unit": "mm"}
